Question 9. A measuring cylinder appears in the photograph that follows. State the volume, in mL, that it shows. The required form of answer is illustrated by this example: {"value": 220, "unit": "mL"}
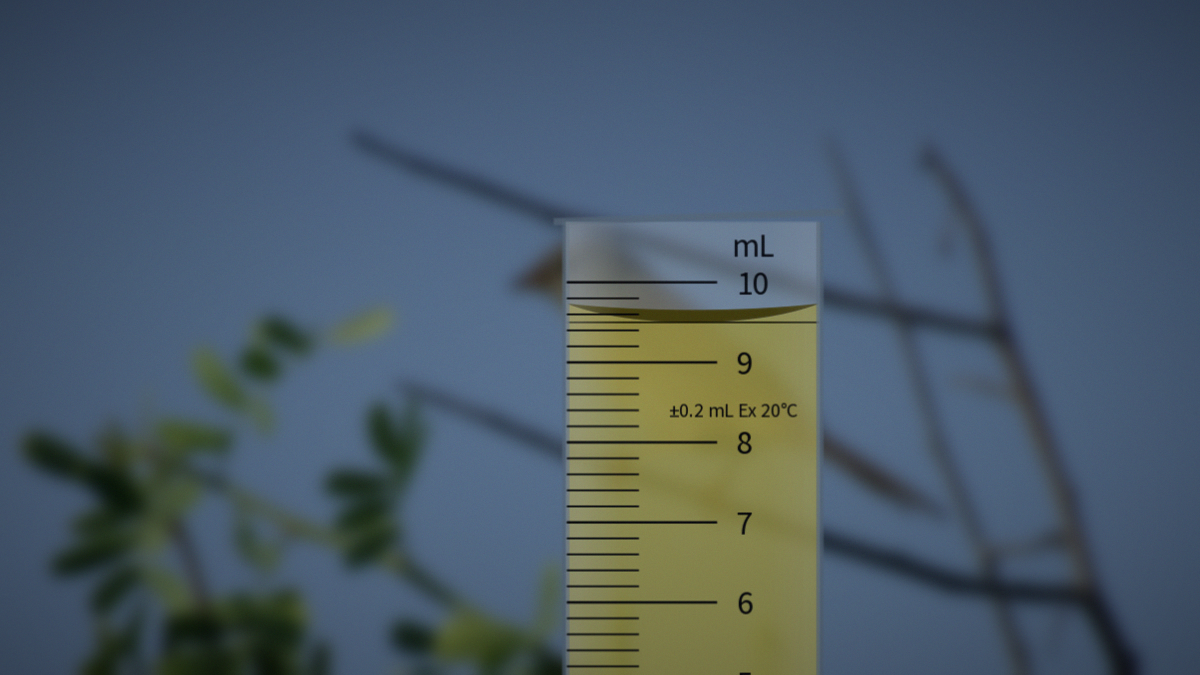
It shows {"value": 9.5, "unit": "mL"}
